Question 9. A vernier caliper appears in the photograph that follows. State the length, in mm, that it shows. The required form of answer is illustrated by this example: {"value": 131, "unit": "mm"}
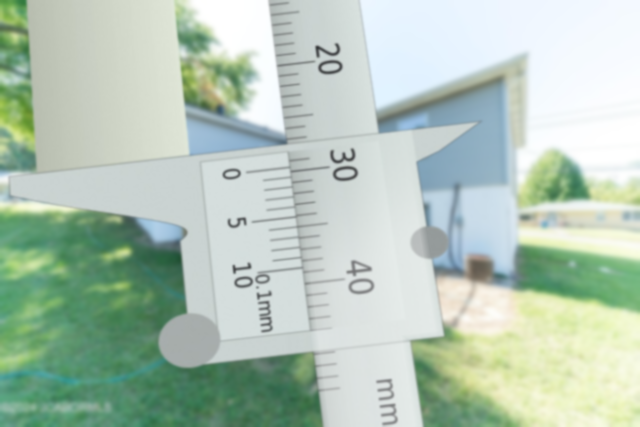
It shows {"value": 29.6, "unit": "mm"}
